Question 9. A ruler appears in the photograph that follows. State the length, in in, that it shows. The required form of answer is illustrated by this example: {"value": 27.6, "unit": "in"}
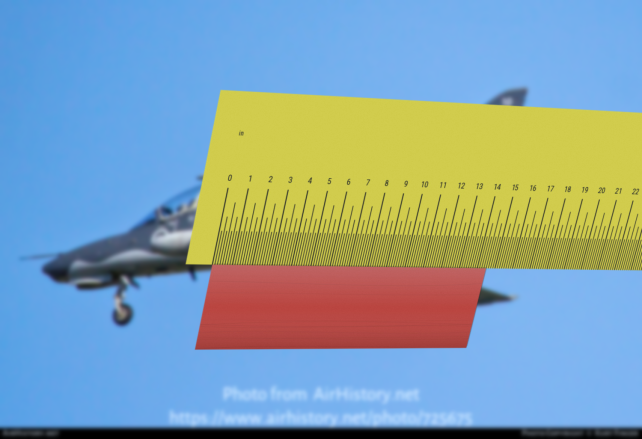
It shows {"value": 14.5, "unit": "in"}
